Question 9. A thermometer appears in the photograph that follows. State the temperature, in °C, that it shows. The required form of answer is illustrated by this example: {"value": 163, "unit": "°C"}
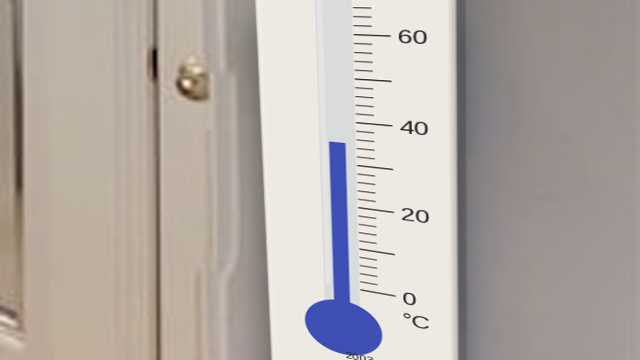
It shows {"value": 35, "unit": "°C"}
